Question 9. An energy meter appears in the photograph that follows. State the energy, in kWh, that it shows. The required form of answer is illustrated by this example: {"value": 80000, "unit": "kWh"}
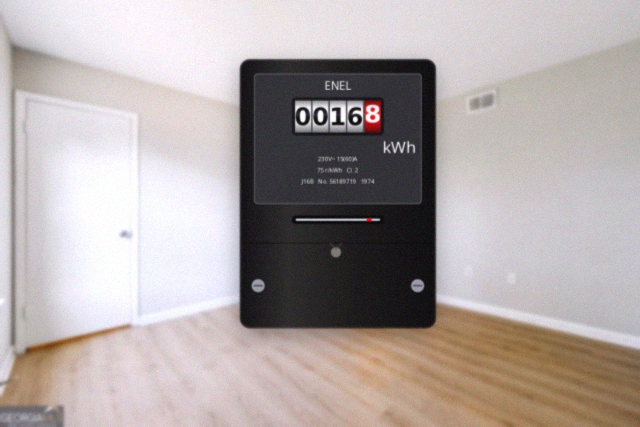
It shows {"value": 16.8, "unit": "kWh"}
